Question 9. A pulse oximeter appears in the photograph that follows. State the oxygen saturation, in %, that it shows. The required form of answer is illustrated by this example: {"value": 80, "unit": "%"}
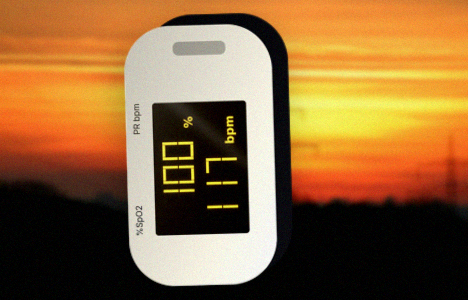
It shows {"value": 100, "unit": "%"}
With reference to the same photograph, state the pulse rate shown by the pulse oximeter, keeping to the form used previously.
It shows {"value": 117, "unit": "bpm"}
